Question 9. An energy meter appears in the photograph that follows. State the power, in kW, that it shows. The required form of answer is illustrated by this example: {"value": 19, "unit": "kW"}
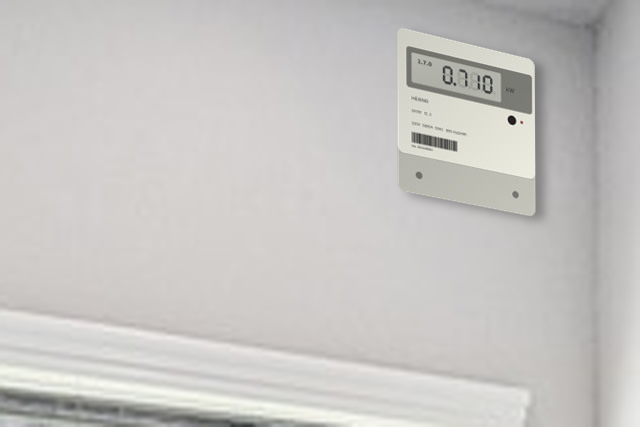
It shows {"value": 0.710, "unit": "kW"}
